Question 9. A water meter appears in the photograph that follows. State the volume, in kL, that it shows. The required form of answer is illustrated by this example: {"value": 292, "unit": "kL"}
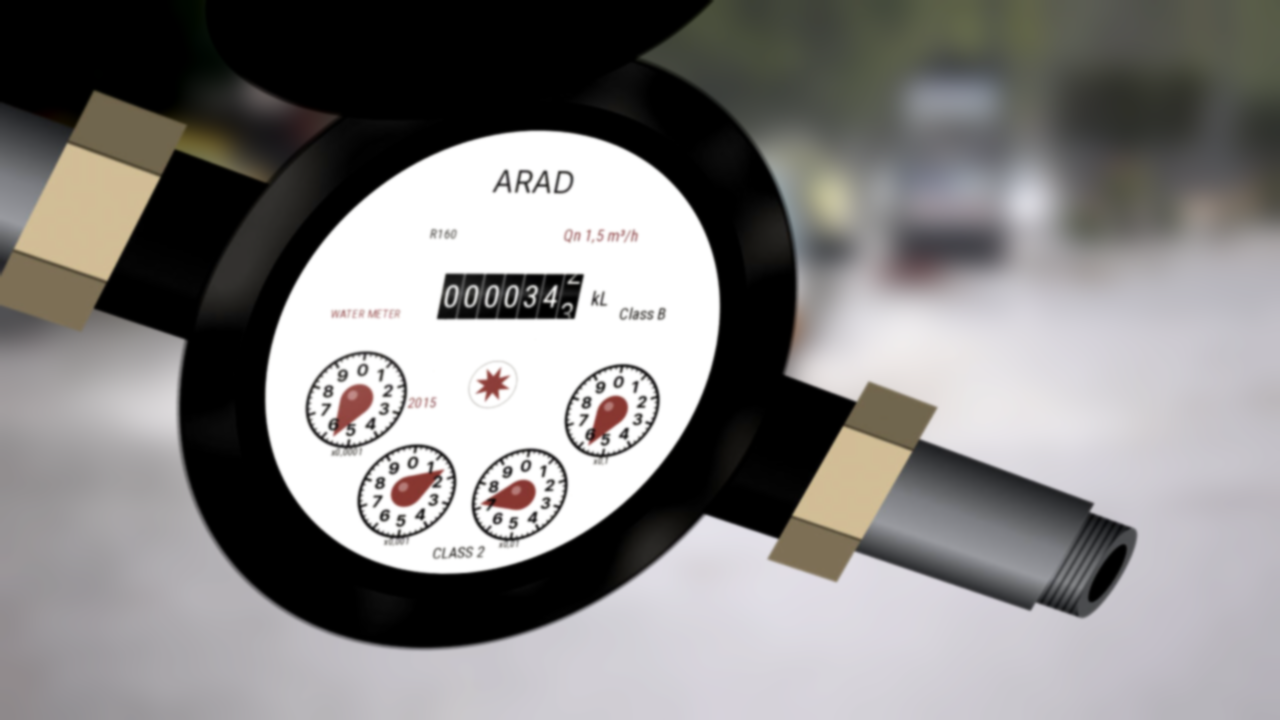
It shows {"value": 342.5715, "unit": "kL"}
